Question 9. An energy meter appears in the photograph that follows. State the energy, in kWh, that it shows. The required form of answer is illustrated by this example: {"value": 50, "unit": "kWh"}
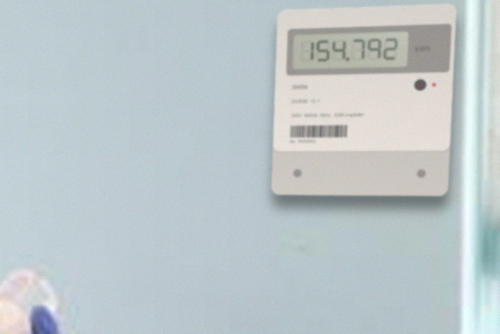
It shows {"value": 154.792, "unit": "kWh"}
